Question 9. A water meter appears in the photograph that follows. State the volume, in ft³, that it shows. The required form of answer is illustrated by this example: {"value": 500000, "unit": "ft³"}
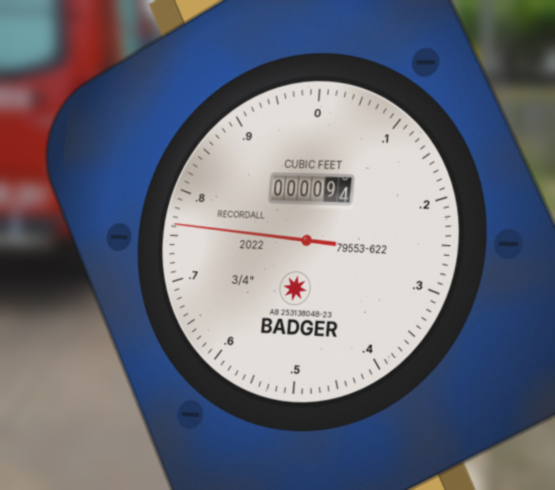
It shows {"value": 93.76, "unit": "ft³"}
